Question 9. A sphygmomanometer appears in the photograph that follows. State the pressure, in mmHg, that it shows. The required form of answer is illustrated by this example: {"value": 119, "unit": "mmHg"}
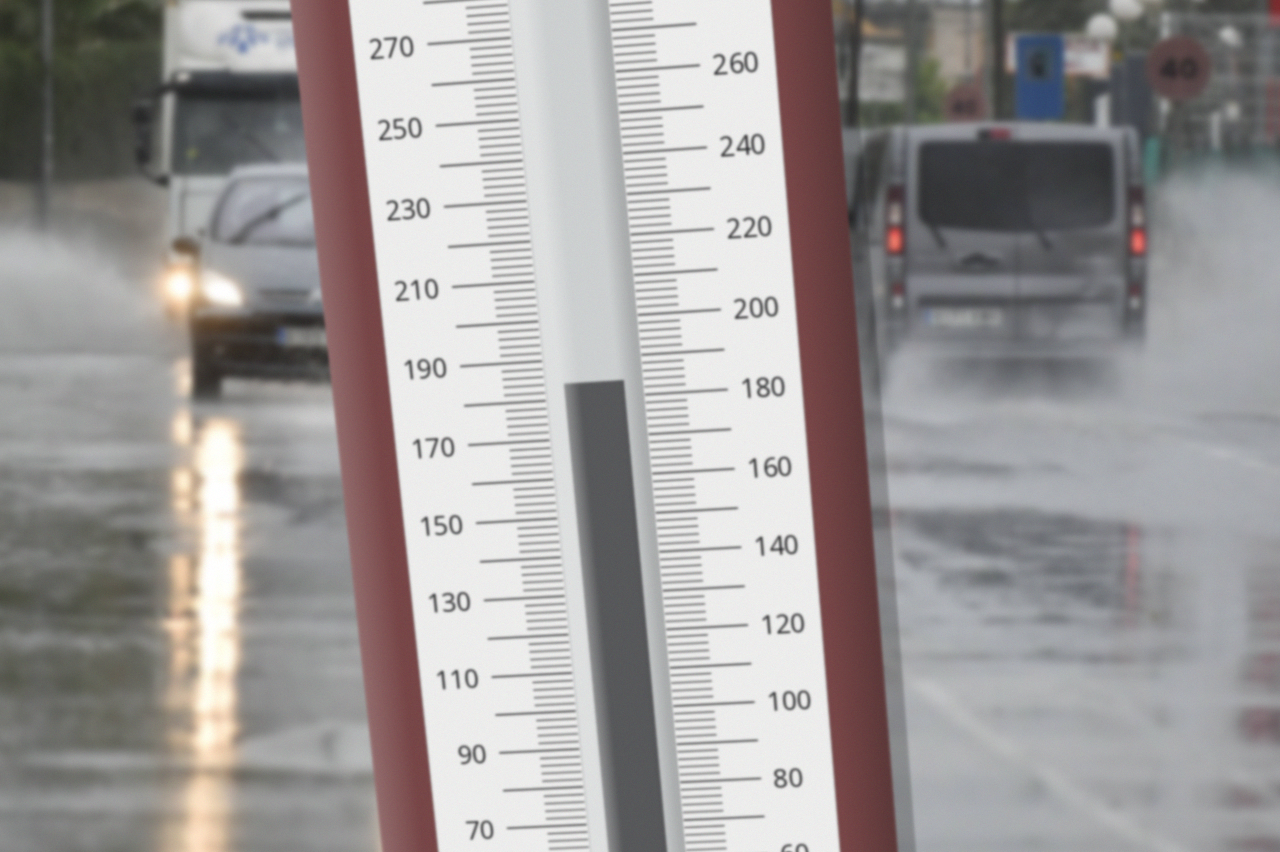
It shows {"value": 184, "unit": "mmHg"}
